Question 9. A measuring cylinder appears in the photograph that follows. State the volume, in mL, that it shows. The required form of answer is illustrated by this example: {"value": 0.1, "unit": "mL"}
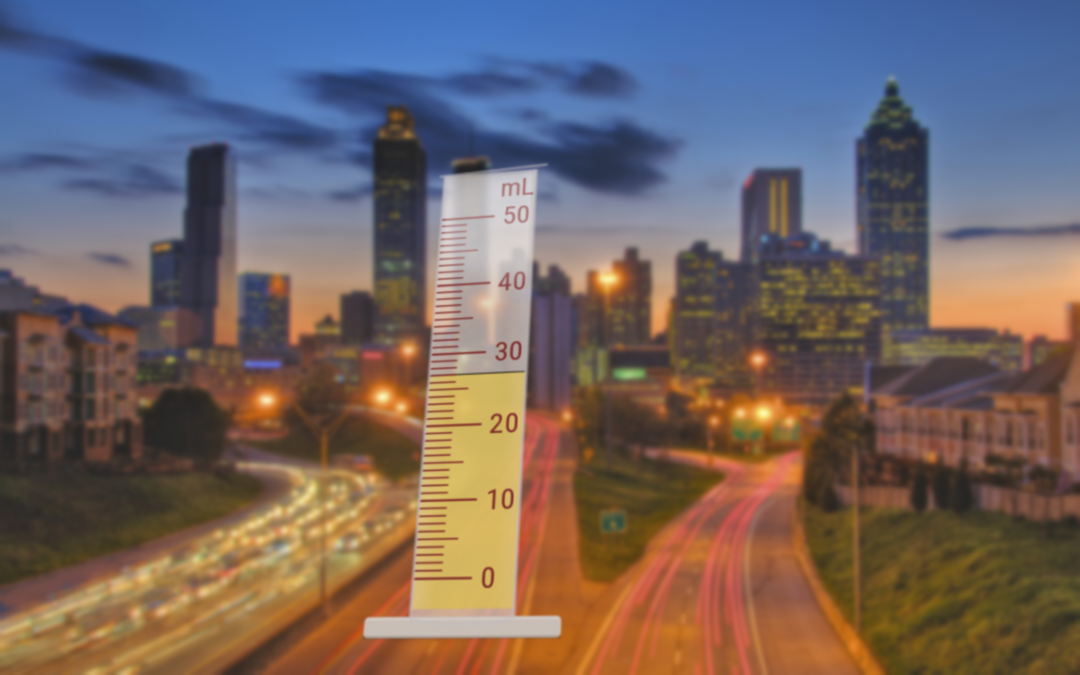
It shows {"value": 27, "unit": "mL"}
